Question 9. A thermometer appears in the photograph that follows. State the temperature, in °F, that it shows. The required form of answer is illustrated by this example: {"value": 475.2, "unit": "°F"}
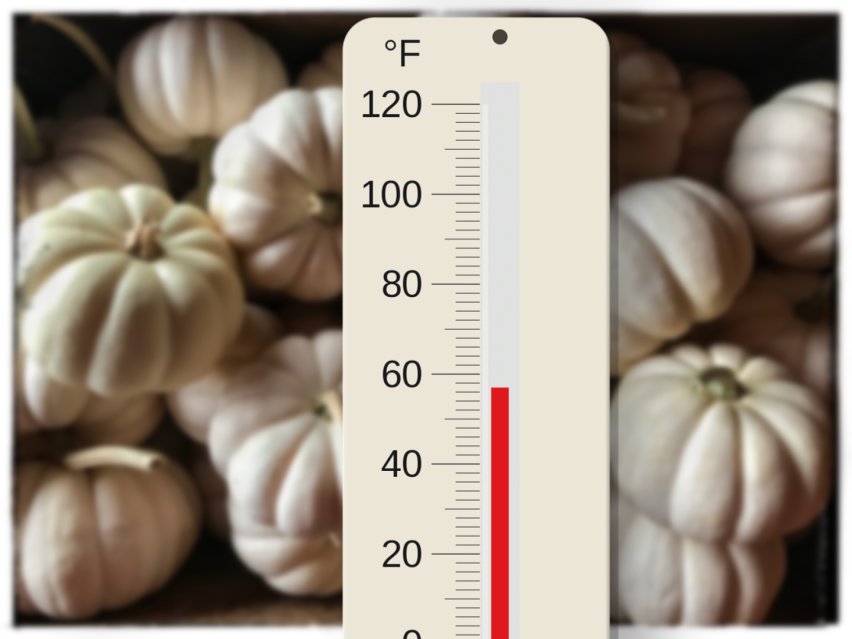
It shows {"value": 57, "unit": "°F"}
